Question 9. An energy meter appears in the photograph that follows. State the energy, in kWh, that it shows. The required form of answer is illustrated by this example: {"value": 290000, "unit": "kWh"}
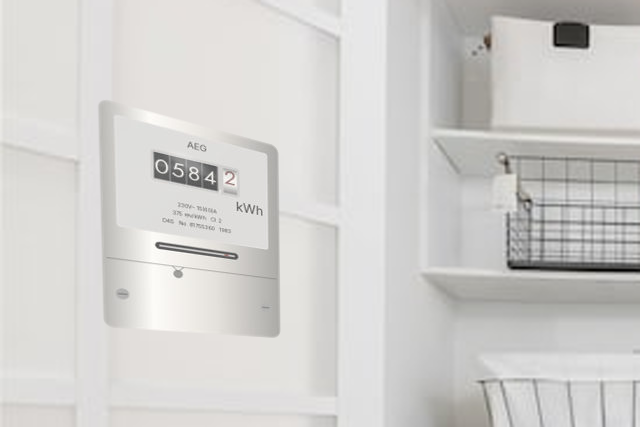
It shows {"value": 584.2, "unit": "kWh"}
